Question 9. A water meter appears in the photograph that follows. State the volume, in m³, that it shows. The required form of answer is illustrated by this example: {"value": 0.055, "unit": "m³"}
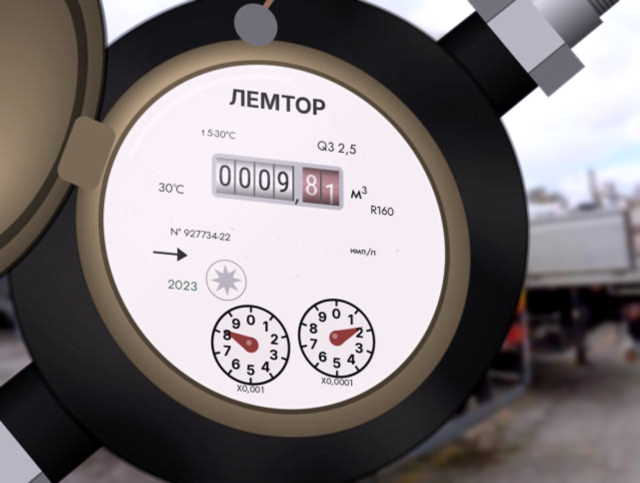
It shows {"value": 9.8081, "unit": "m³"}
